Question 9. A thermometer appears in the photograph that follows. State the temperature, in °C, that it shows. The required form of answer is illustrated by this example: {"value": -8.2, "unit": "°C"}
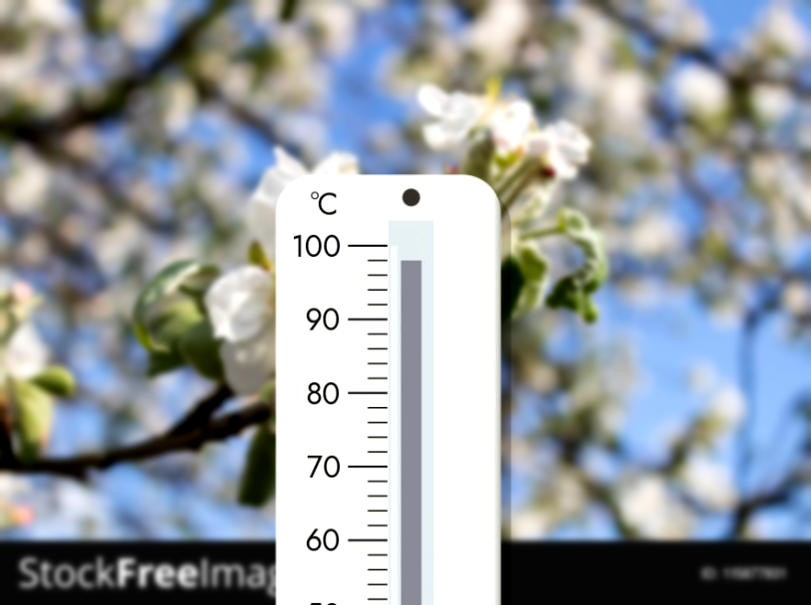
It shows {"value": 98, "unit": "°C"}
